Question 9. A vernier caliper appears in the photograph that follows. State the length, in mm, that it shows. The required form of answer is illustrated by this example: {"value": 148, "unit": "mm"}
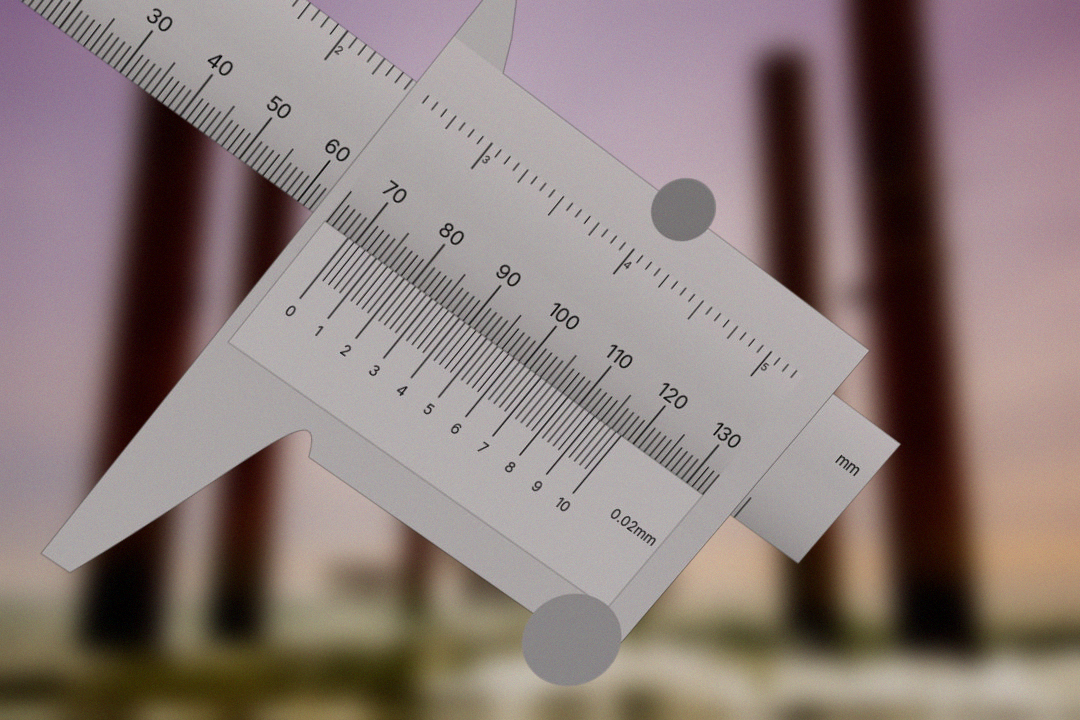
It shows {"value": 68.8, "unit": "mm"}
